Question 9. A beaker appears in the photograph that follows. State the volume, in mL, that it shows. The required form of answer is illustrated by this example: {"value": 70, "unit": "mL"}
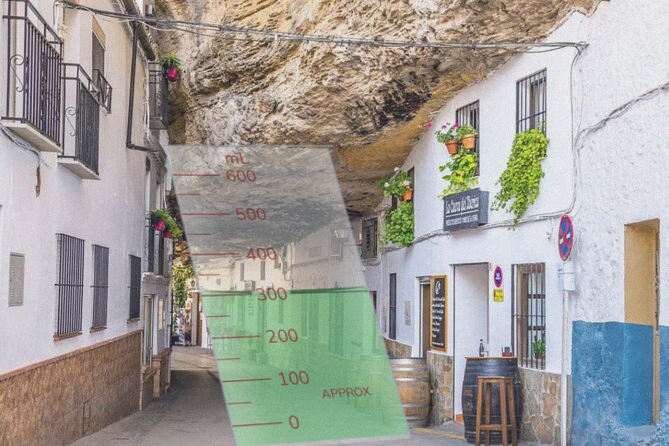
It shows {"value": 300, "unit": "mL"}
